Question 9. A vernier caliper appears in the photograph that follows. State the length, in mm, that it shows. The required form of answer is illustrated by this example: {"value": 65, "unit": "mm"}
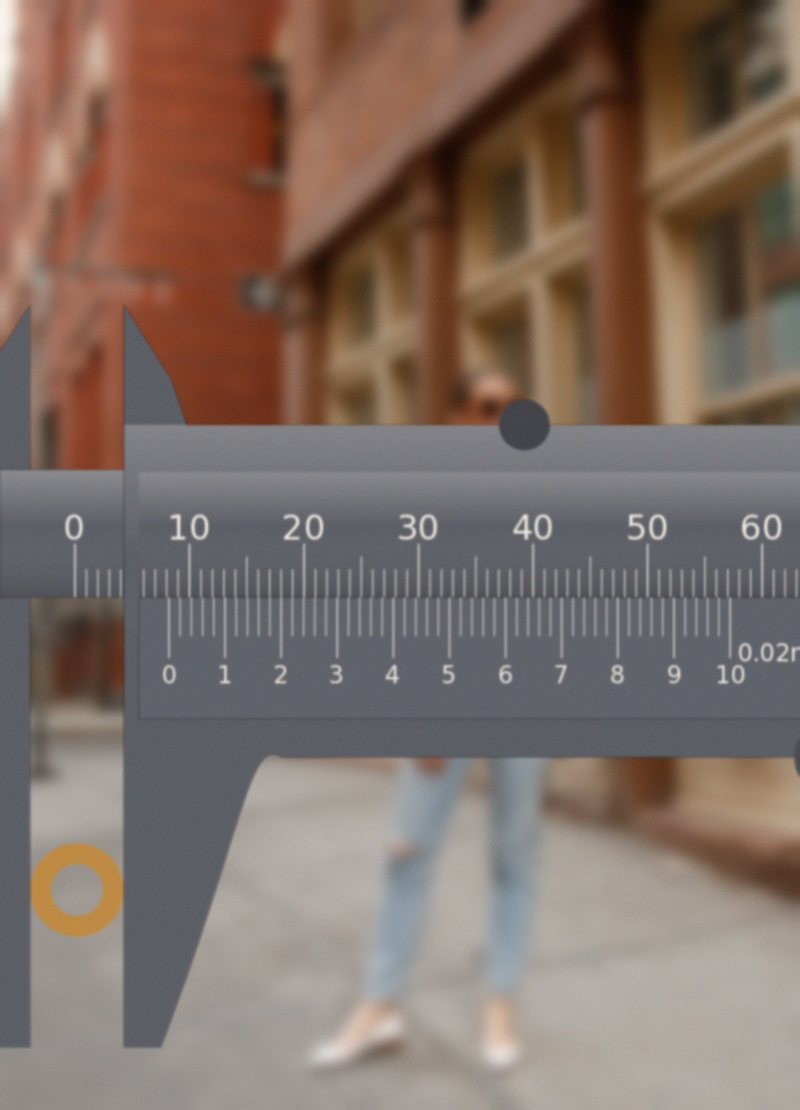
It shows {"value": 8.2, "unit": "mm"}
